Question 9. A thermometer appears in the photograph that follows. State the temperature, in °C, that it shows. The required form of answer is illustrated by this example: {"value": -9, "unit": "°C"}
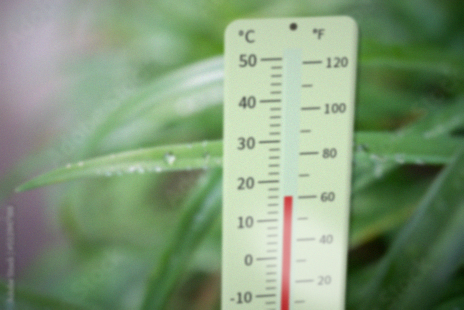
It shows {"value": 16, "unit": "°C"}
